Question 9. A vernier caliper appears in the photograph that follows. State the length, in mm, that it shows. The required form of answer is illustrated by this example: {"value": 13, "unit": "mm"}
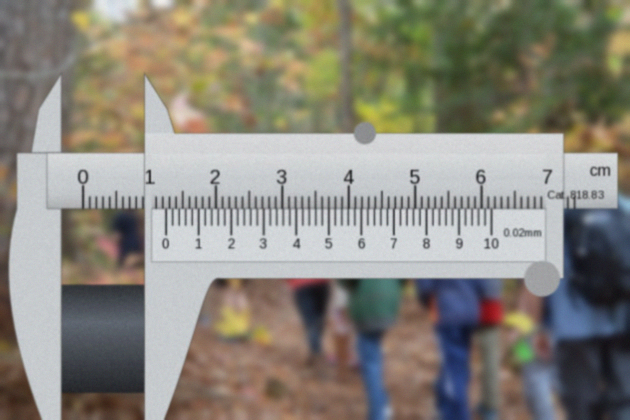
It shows {"value": 12.5, "unit": "mm"}
